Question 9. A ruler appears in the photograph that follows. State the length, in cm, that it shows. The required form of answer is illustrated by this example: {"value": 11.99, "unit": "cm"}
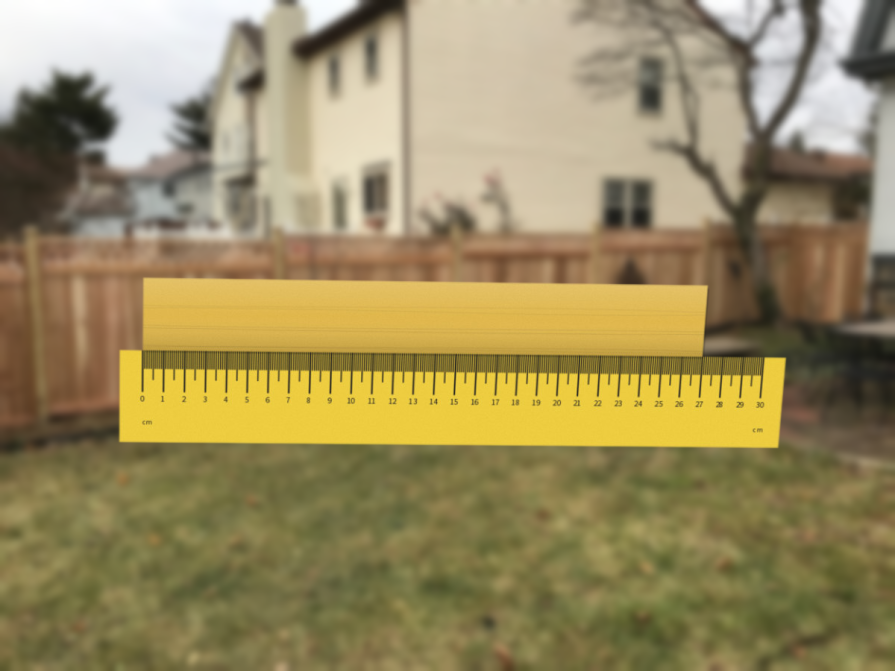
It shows {"value": 27, "unit": "cm"}
